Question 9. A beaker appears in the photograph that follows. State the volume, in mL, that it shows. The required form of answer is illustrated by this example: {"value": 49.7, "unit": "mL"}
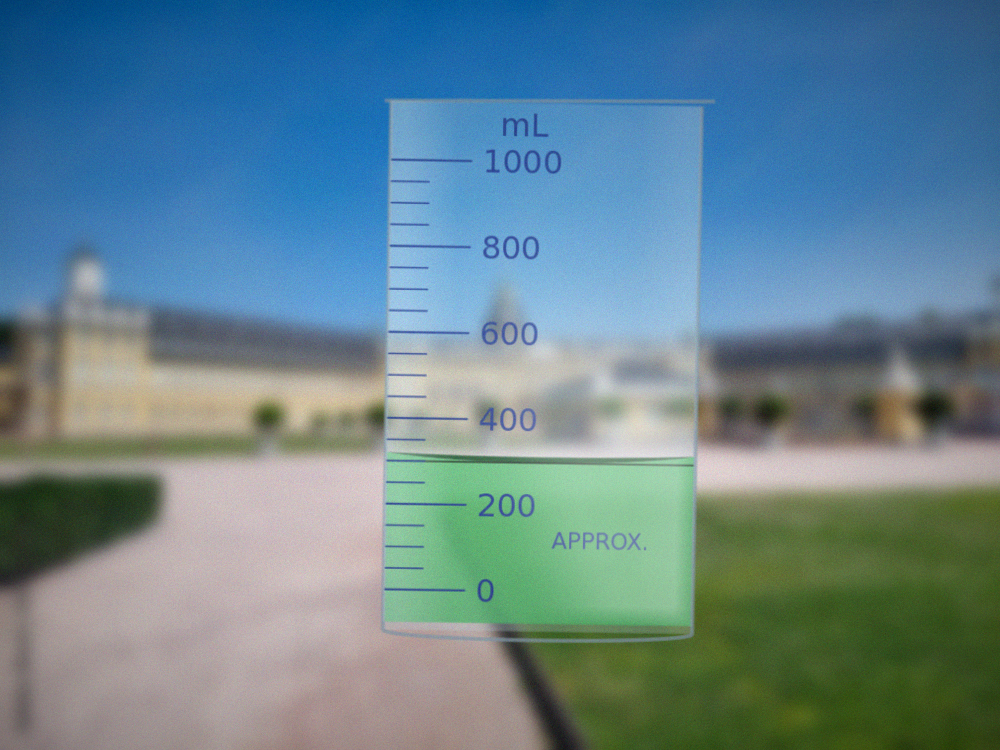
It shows {"value": 300, "unit": "mL"}
